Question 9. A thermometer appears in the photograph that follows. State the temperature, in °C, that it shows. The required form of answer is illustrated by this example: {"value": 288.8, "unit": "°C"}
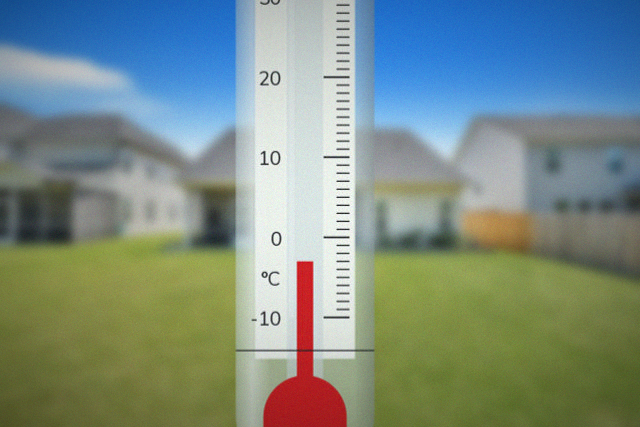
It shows {"value": -3, "unit": "°C"}
